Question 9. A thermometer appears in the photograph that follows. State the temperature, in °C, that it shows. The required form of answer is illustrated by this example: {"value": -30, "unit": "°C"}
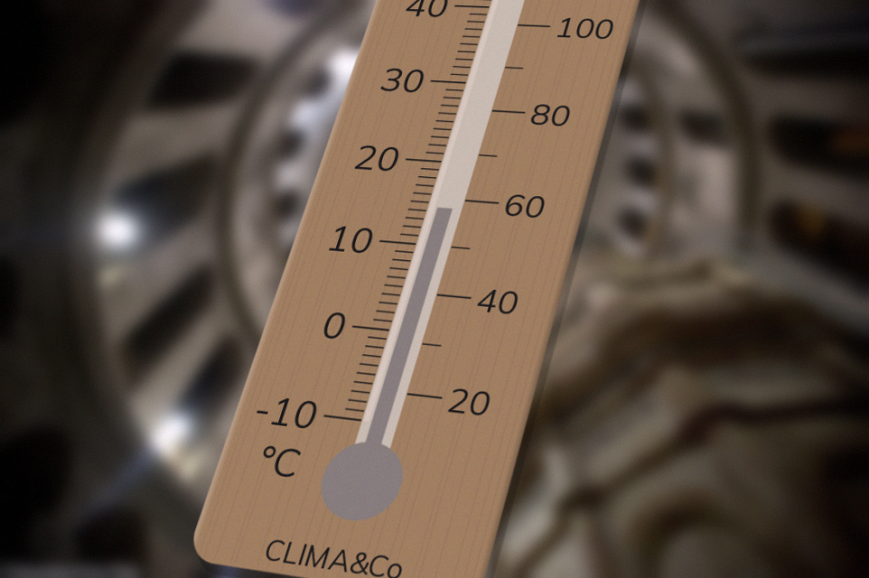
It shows {"value": 14.5, "unit": "°C"}
